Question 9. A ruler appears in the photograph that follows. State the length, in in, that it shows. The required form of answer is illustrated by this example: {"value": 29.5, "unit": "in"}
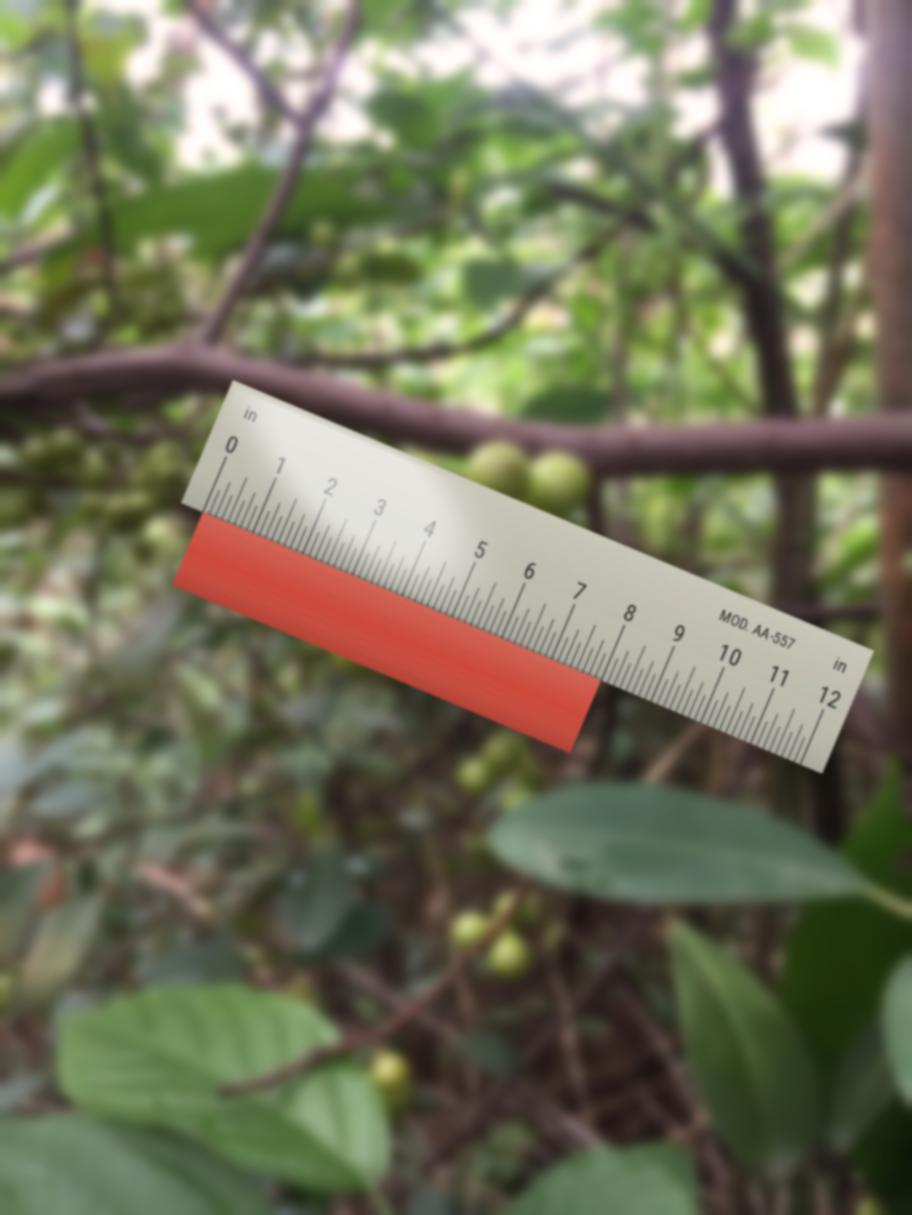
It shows {"value": 8, "unit": "in"}
